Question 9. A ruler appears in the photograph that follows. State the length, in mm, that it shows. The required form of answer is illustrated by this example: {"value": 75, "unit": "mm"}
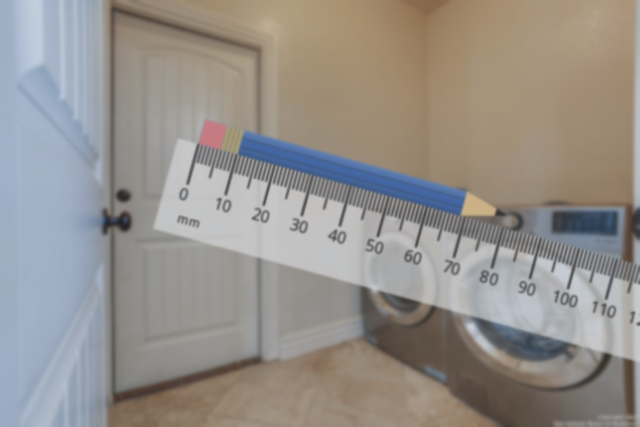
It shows {"value": 80, "unit": "mm"}
